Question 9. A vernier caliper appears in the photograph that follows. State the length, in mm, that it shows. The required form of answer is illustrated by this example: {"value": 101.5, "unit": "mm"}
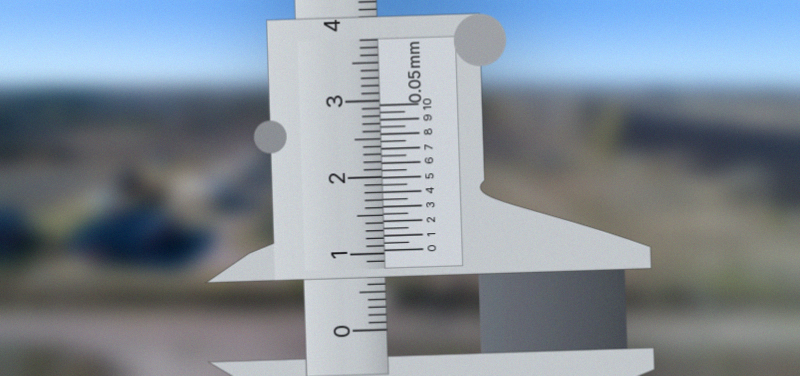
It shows {"value": 10.4, "unit": "mm"}
